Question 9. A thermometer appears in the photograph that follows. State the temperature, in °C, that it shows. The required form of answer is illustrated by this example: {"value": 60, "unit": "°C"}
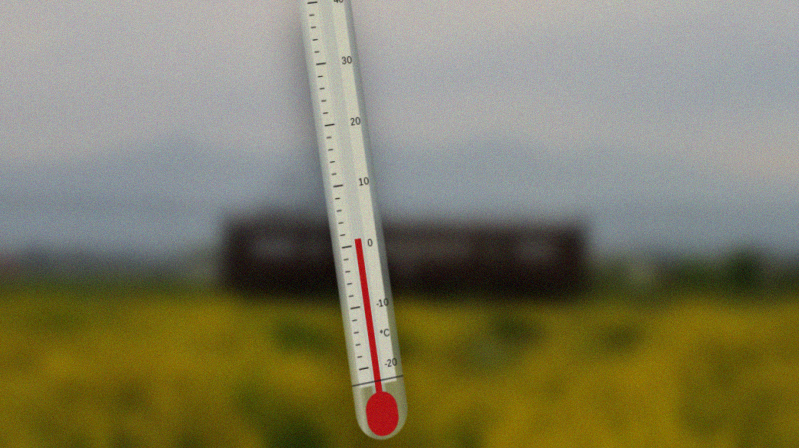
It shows {"value": 1, "unit": "°C"}
